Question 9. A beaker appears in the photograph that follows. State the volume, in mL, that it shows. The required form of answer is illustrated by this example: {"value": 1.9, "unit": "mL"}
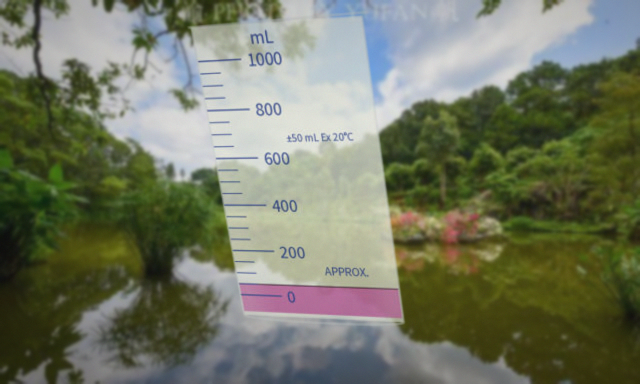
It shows {"value": 50, "unit": "mL"}
